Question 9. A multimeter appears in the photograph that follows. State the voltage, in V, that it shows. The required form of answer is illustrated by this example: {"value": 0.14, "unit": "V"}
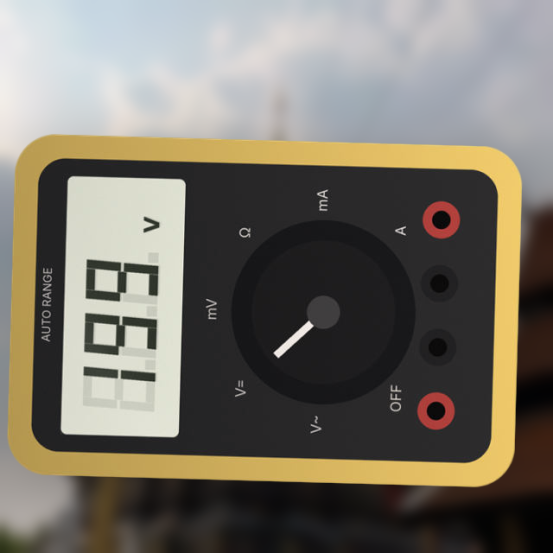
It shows {"value": 199, "unit": "V"}
